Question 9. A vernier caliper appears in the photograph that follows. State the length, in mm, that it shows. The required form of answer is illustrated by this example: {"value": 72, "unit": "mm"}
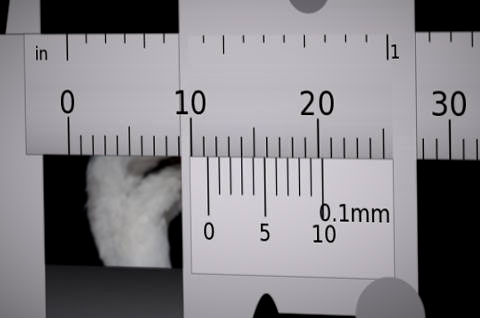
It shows {"value": 11.3, "unit": "mm"}
